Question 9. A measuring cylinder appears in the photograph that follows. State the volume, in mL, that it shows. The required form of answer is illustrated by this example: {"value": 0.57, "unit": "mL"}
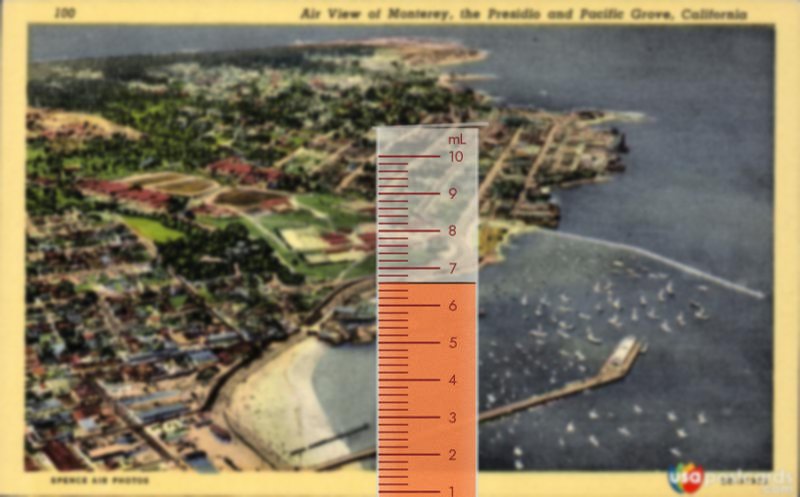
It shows {"value": 6.6, "unit": "mL"}
